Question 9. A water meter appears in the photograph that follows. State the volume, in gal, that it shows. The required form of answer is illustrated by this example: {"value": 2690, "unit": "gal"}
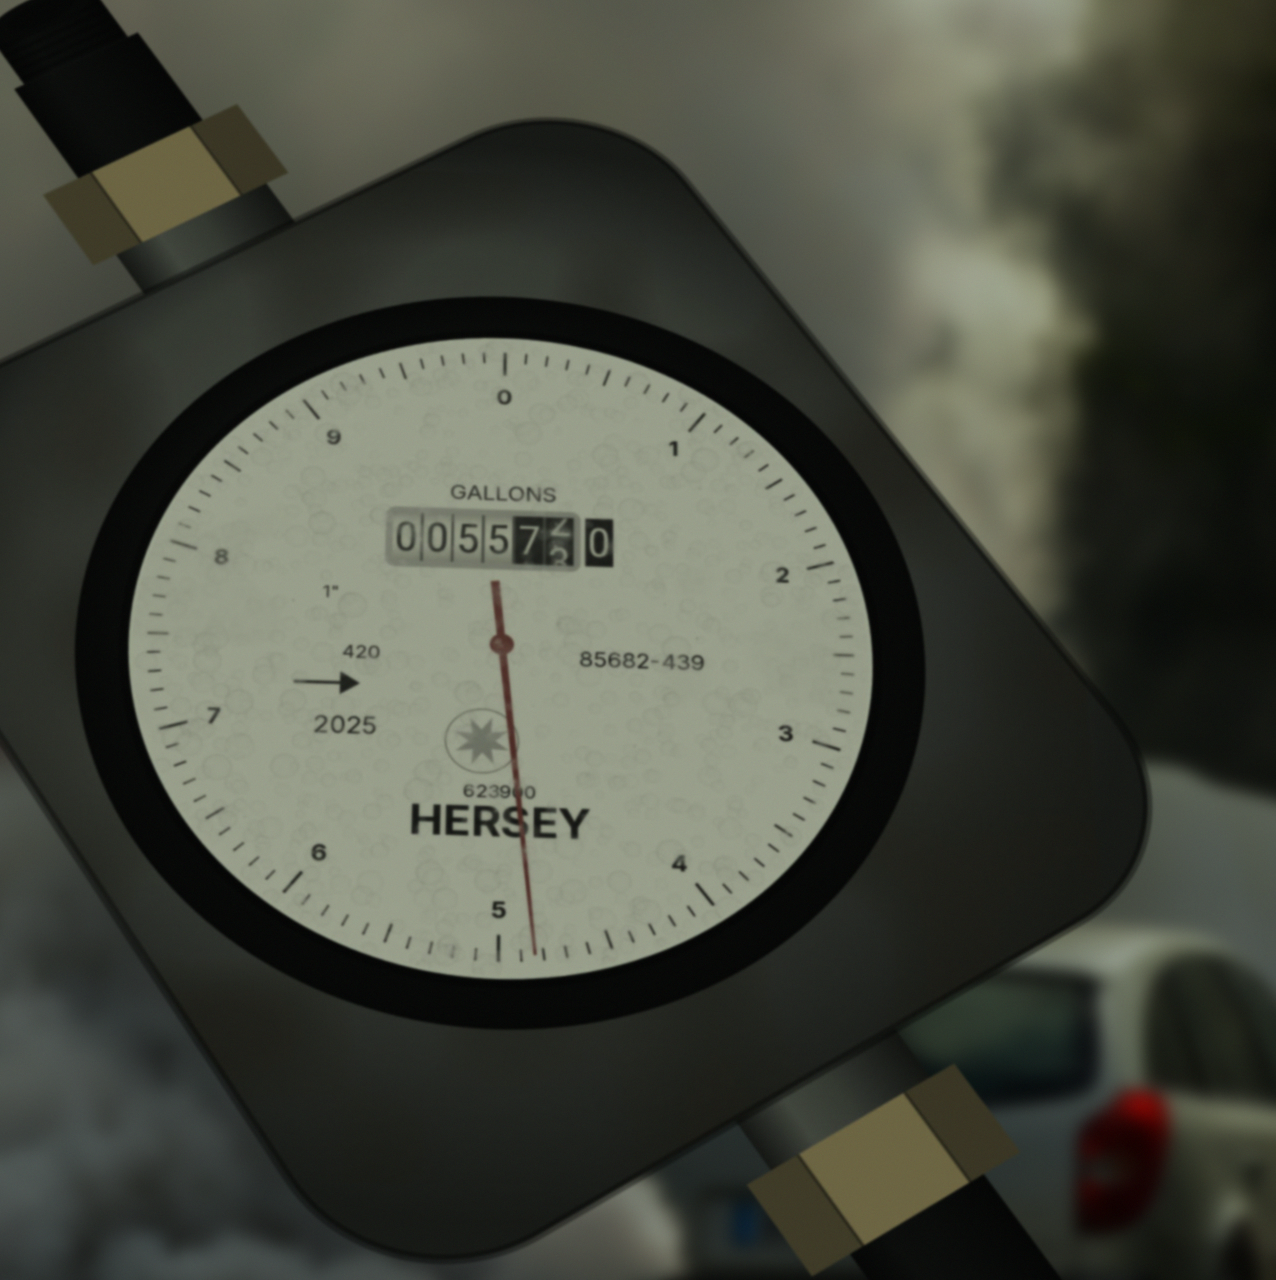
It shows {"value": 55724.8, "unit": "gal"}
